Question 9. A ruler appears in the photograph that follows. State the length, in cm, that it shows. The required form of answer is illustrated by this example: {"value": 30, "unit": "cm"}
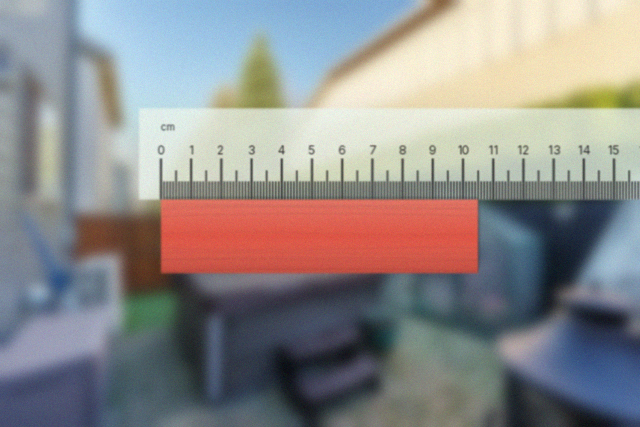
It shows {"value": 10.5, "unit": "cm"}
